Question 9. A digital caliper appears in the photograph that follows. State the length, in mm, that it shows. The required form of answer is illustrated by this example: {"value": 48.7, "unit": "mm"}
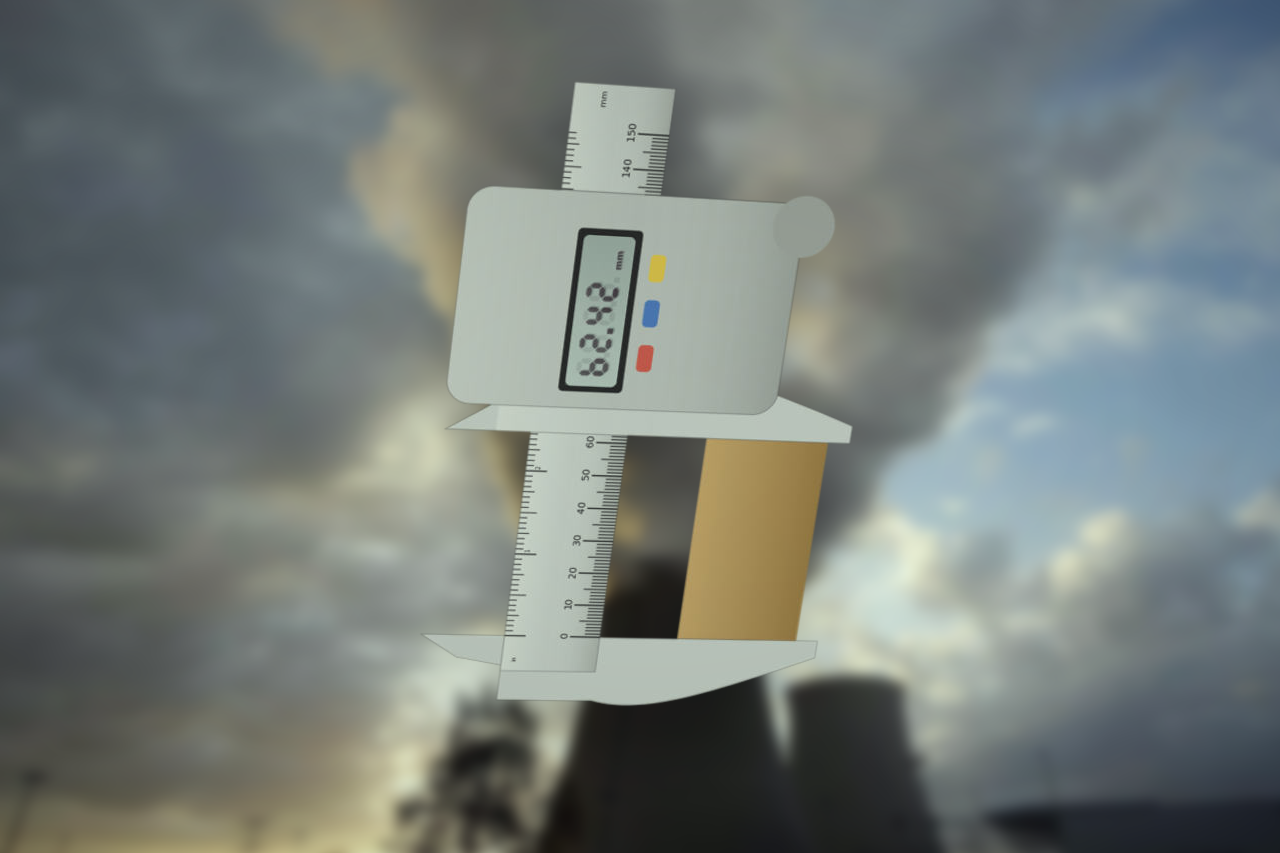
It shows {"value": 62.42, "unit": "mm"}
